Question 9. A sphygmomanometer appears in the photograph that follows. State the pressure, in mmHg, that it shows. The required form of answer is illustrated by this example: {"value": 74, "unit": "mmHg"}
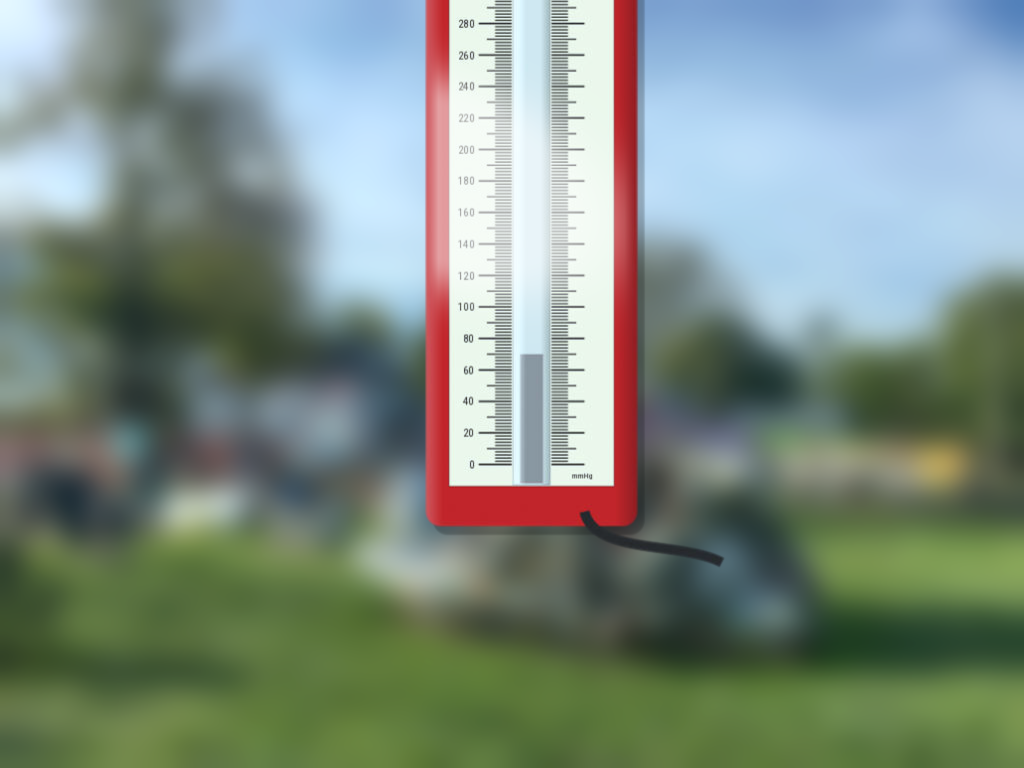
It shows {"value": 70, "unit": "mmHg"}
